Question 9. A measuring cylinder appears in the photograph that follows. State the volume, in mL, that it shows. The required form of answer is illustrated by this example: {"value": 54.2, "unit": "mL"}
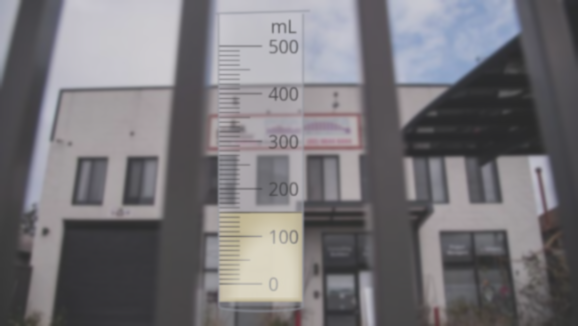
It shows {"value": 150, "unit": "mL"}
